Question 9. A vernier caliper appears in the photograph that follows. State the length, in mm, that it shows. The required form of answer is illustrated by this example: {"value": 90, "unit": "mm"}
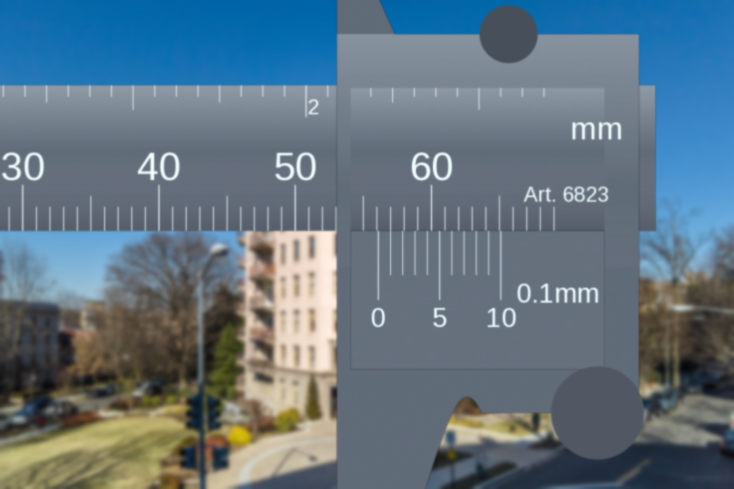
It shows {"value": 56.1, "unit": "mm"}
